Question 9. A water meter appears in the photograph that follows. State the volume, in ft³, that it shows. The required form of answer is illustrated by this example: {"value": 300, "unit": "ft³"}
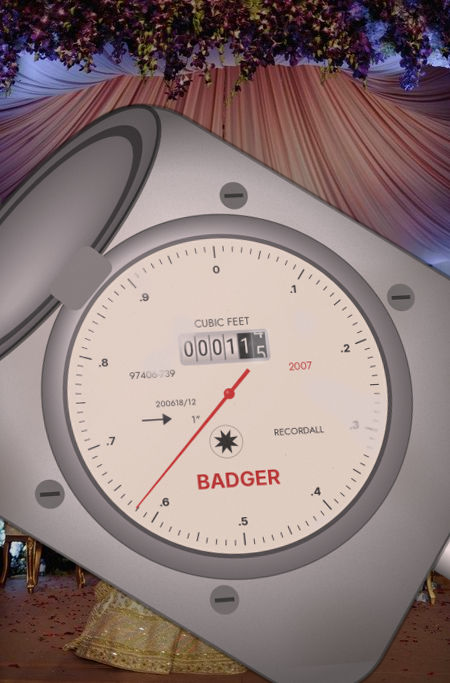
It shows {"value": 114.62, "unit": "ft³"}
